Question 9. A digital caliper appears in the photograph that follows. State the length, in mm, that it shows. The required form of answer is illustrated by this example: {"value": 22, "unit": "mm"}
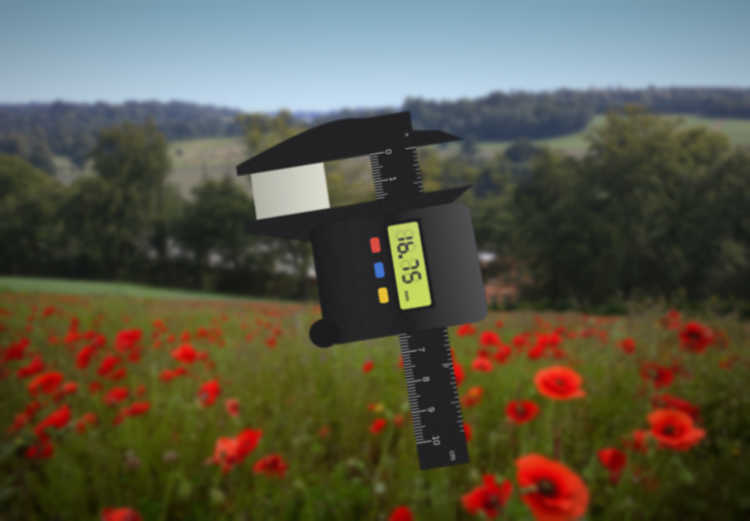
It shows {"value": 16.75, "unit": "mm"}
